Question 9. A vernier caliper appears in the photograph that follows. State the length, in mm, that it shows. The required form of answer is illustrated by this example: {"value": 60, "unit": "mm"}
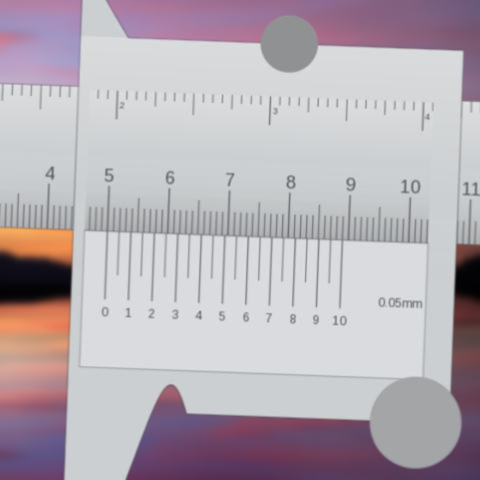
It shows {"value": 50.0, "unit": "mm"}
